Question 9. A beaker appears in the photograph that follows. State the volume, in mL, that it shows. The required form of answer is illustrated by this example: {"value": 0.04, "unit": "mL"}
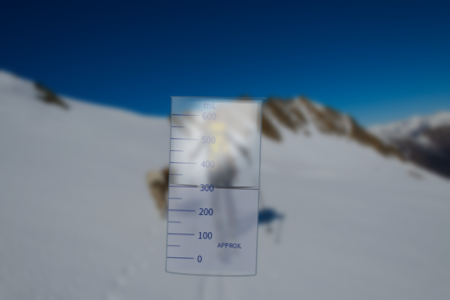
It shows {"value": 300, "unit": "mL"}
